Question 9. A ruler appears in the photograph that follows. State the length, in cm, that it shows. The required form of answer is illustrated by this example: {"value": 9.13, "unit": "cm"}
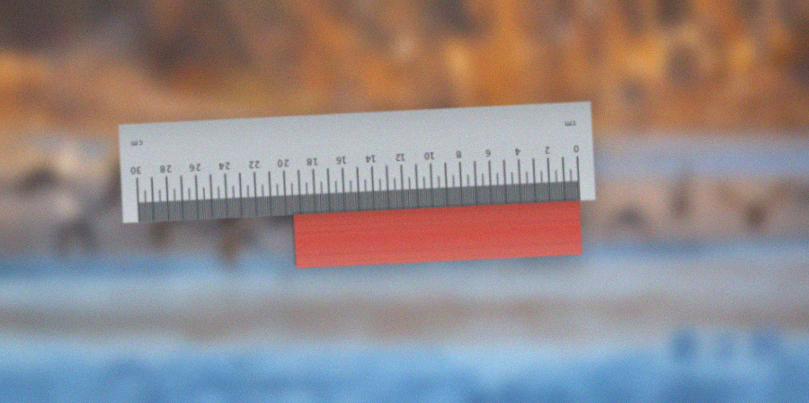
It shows {"value": 19.5, "unit": "cm"}
